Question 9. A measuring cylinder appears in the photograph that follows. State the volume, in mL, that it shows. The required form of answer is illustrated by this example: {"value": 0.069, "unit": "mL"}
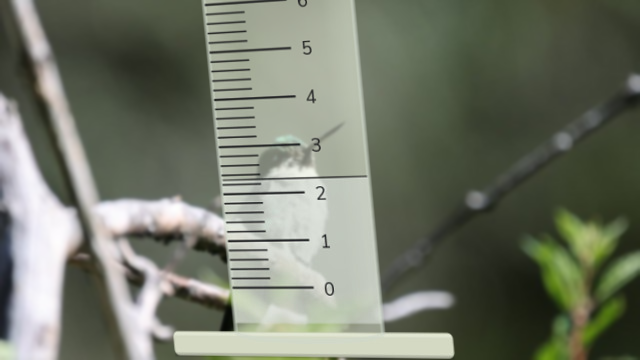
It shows {"value": 2.3, "unit": "mL"}
